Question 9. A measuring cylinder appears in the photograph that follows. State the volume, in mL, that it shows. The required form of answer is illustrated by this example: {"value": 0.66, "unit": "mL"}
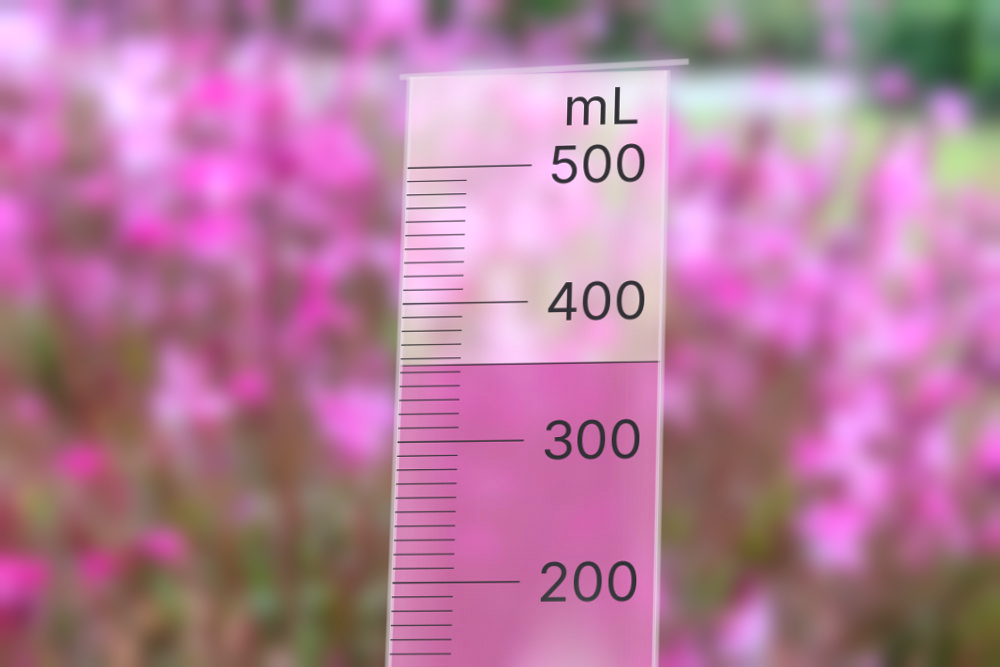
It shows {"value": 355, "unit": "mL"}
